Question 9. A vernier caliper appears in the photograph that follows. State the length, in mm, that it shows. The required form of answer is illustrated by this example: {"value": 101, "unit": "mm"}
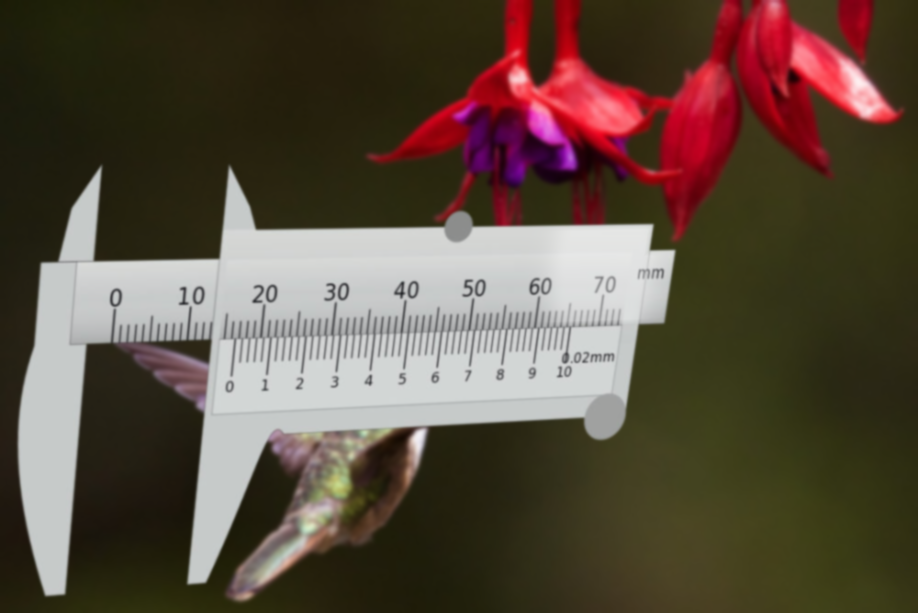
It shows {"value": 16.5, "unit": "mm"}
